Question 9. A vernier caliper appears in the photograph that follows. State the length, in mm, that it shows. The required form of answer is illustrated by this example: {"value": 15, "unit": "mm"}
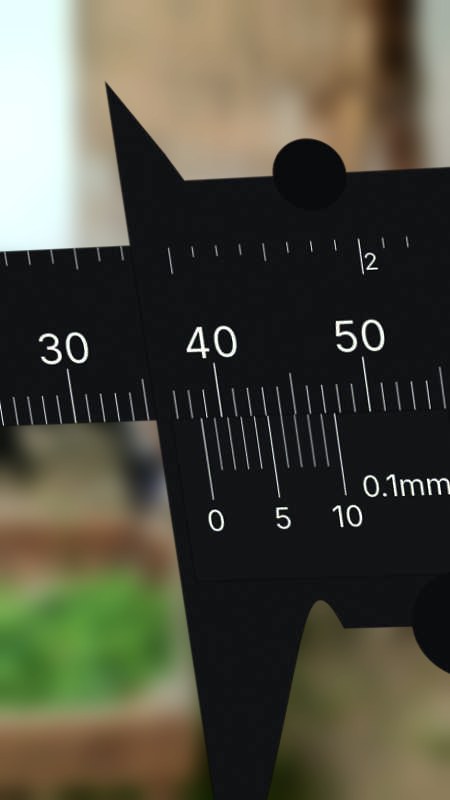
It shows {"value": 38.6, "unit": "mm"}
